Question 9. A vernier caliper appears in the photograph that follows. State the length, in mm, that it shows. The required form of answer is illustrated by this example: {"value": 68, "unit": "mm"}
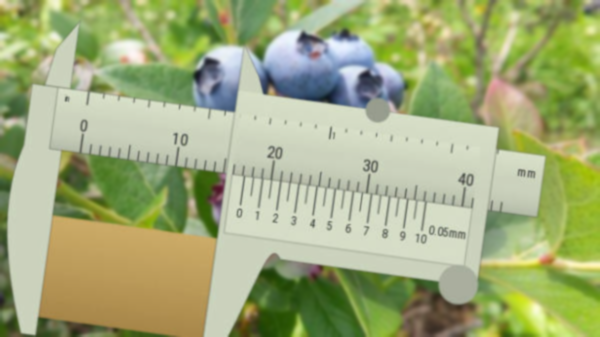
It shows {"value": 17.2, "unit": "mm"}
